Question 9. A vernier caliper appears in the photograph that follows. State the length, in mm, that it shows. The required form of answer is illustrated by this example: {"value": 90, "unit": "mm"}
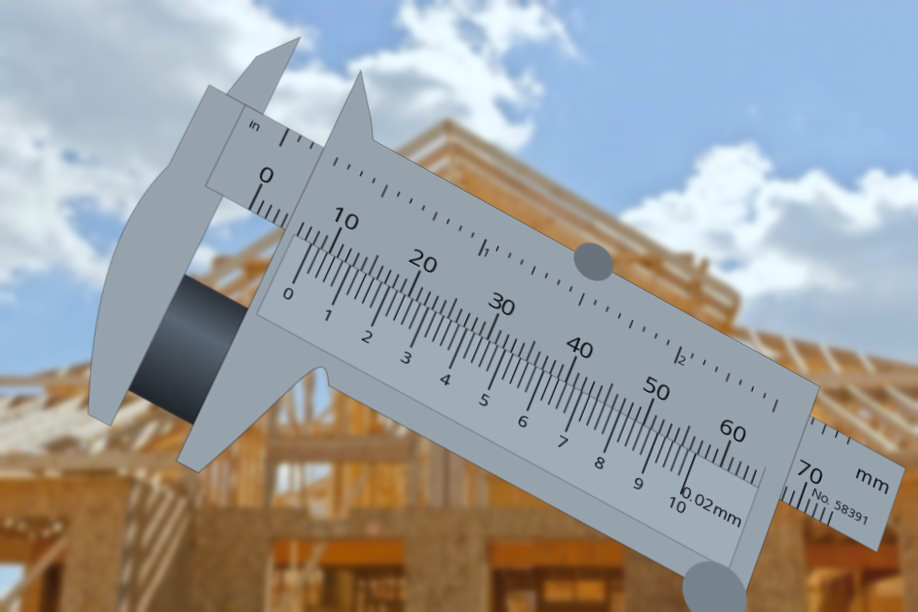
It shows {"value": 7.8, "unit": "mm"}
